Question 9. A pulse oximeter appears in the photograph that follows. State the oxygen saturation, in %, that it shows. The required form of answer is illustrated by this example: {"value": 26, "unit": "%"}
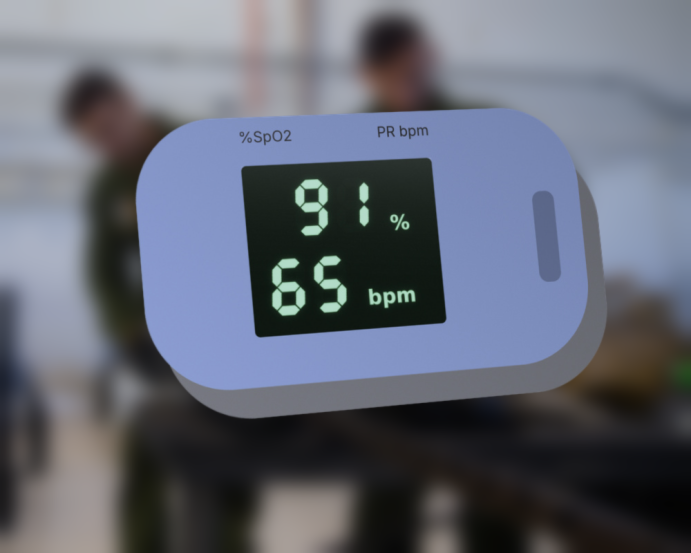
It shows {"value": 91, "unit": "%"}
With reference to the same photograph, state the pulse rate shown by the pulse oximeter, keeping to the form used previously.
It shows {"value": 65, "unit": "bpm"}
